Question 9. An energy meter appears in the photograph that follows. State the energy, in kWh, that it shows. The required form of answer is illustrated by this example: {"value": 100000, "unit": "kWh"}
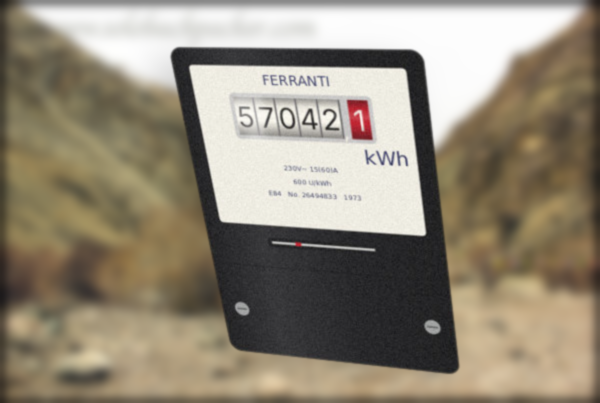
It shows {"value": 57042.1, "unit": "kWh"}
